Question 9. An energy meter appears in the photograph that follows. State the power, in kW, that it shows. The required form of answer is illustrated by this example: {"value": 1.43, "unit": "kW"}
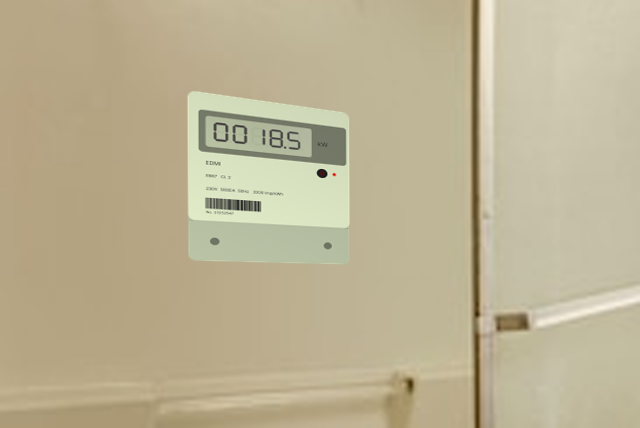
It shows {"value": 18.5, "unit": "kW"}
